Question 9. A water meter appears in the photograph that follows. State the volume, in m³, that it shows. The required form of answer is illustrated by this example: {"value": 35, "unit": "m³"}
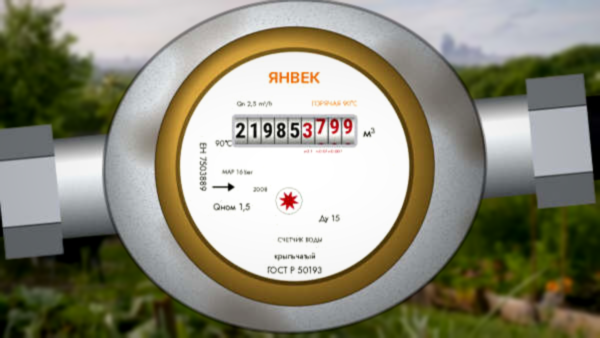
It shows {"value": 21985.3799, "unit": "m³"}
